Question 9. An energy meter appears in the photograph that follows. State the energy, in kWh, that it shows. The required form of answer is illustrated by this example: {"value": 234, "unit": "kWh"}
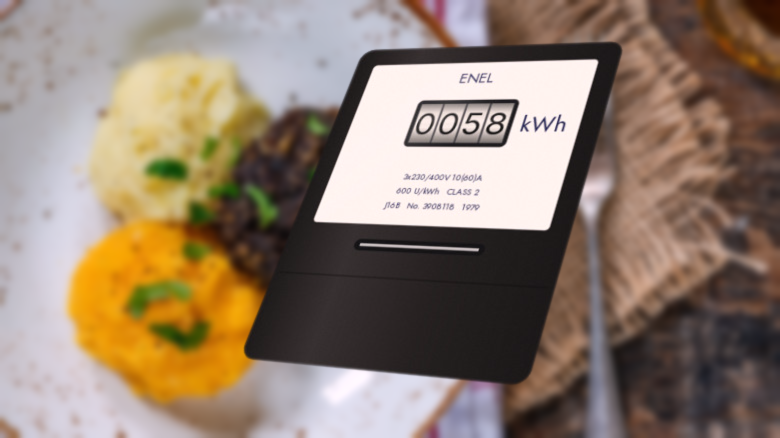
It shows {"value": 58, "unit": "kWh"}
